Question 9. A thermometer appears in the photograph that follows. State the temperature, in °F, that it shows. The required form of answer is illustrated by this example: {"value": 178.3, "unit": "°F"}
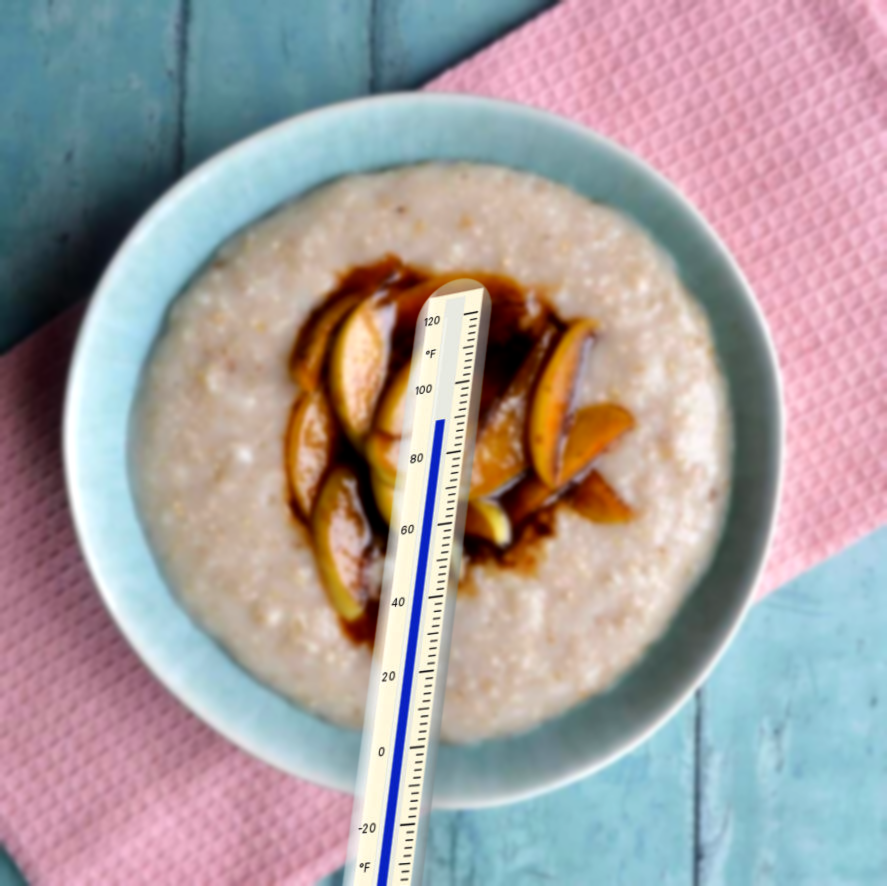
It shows {"value": 90, "unit": "°F"}
